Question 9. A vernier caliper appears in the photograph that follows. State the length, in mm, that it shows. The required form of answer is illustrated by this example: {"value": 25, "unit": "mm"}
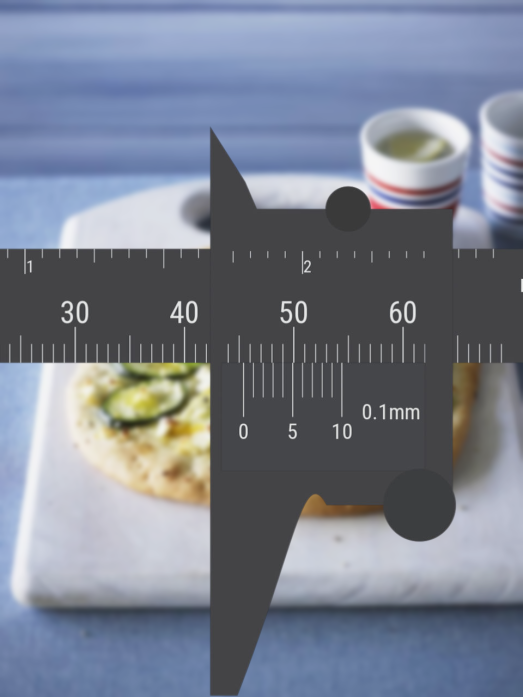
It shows {"value": 45.4, "unit": "mm"}
